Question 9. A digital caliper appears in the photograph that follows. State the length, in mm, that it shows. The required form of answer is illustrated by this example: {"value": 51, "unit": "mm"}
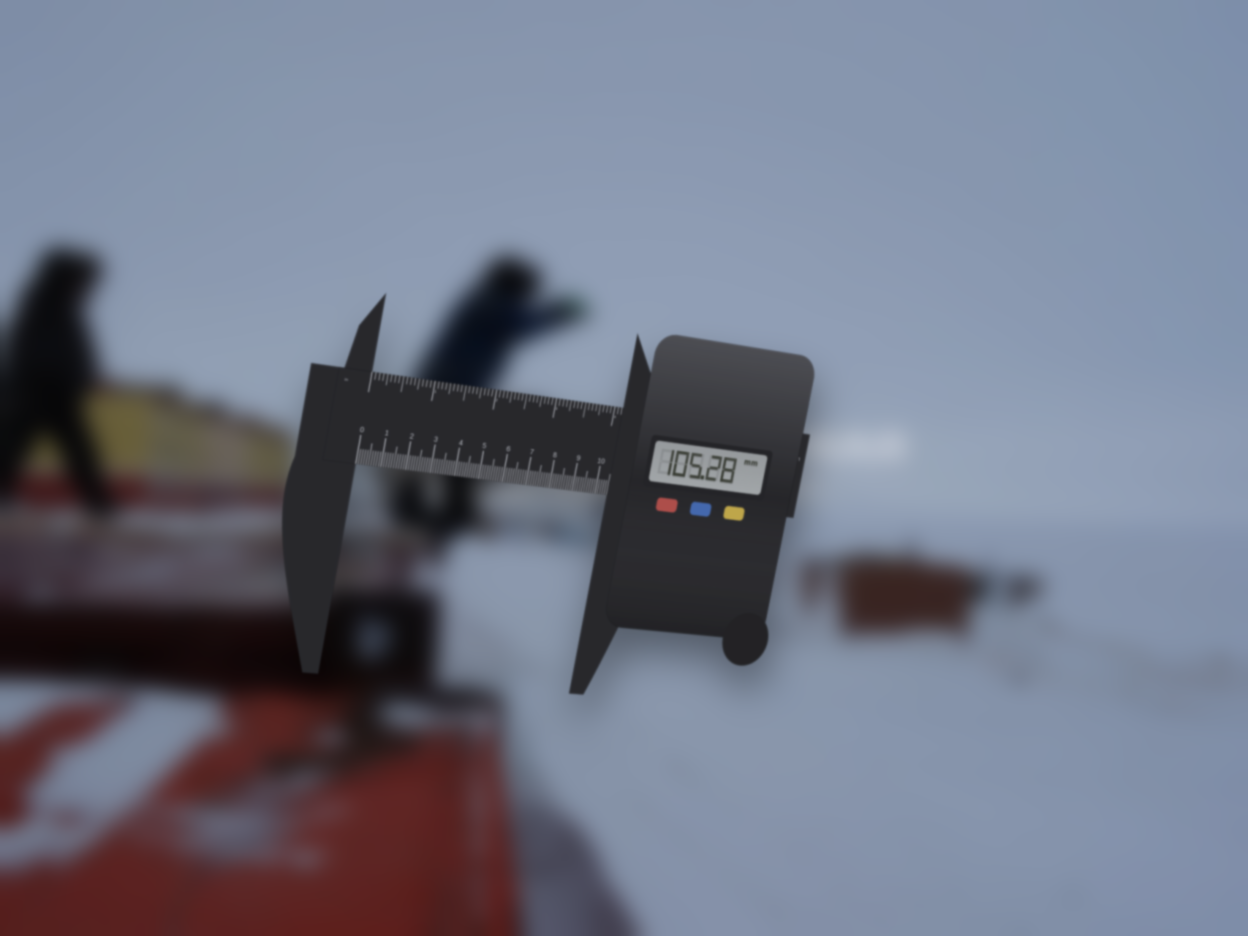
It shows {"value": 105.28, "unit": "mm"}
